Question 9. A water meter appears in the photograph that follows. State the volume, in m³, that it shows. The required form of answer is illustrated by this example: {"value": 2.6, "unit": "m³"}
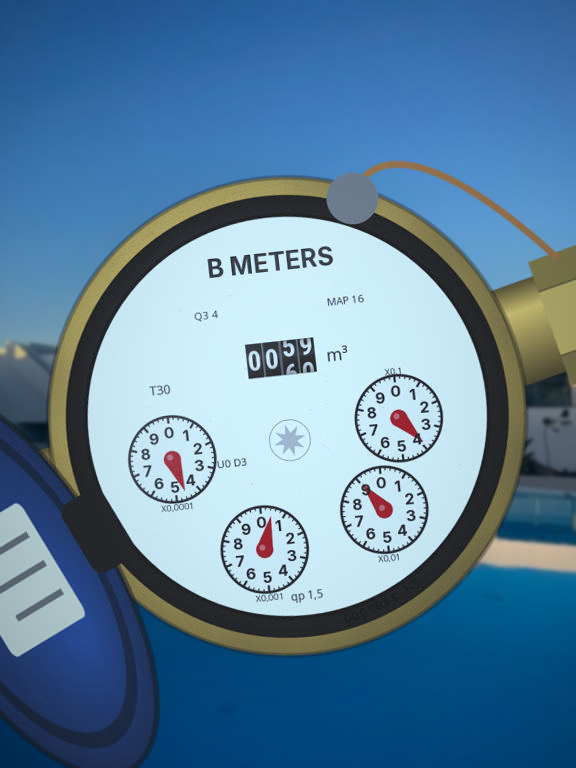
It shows {"value": 59.3904, "unit": "m³"}
